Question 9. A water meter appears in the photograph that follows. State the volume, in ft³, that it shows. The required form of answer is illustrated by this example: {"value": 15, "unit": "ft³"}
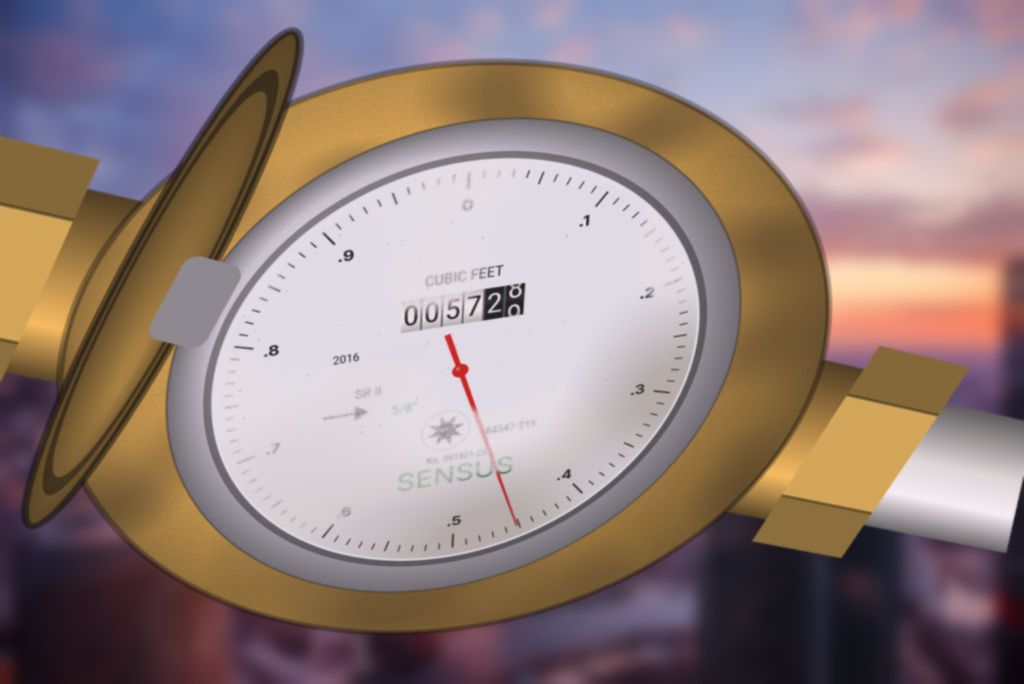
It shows {"value": 5728.45, "unit": "ft³"}
